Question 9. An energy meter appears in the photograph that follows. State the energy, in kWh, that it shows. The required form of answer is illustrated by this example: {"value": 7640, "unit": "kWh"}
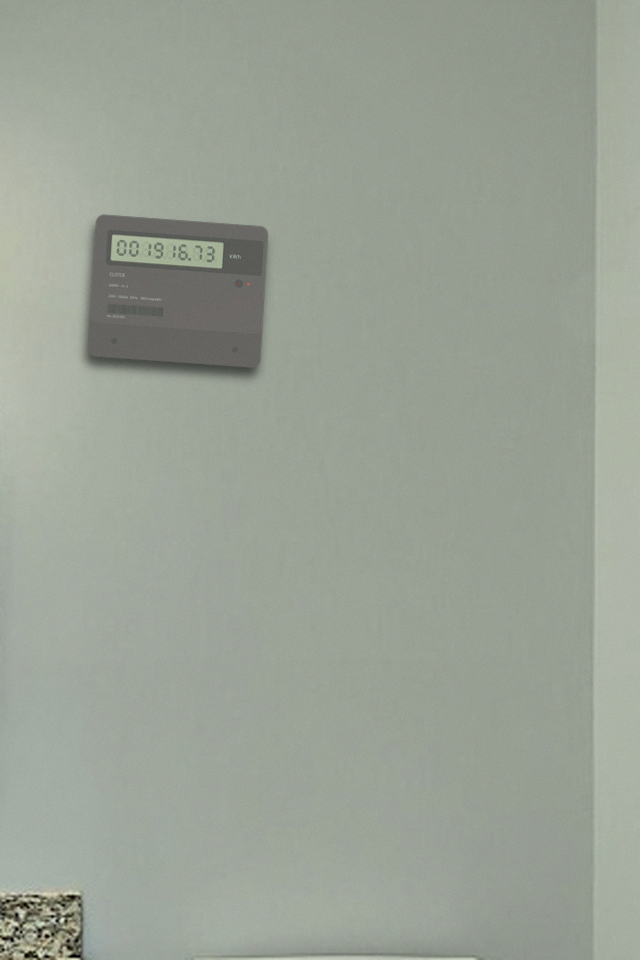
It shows {"value": 1916.73, "unit": "kWh"}
